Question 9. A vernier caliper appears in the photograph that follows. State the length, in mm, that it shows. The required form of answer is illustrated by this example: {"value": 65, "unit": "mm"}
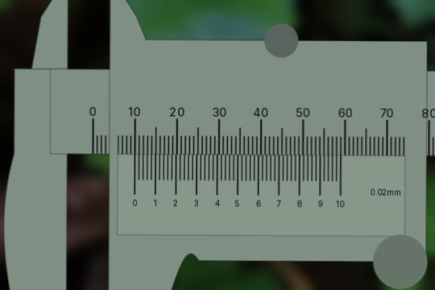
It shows {"value": 10.0, "unit": "mm"}
